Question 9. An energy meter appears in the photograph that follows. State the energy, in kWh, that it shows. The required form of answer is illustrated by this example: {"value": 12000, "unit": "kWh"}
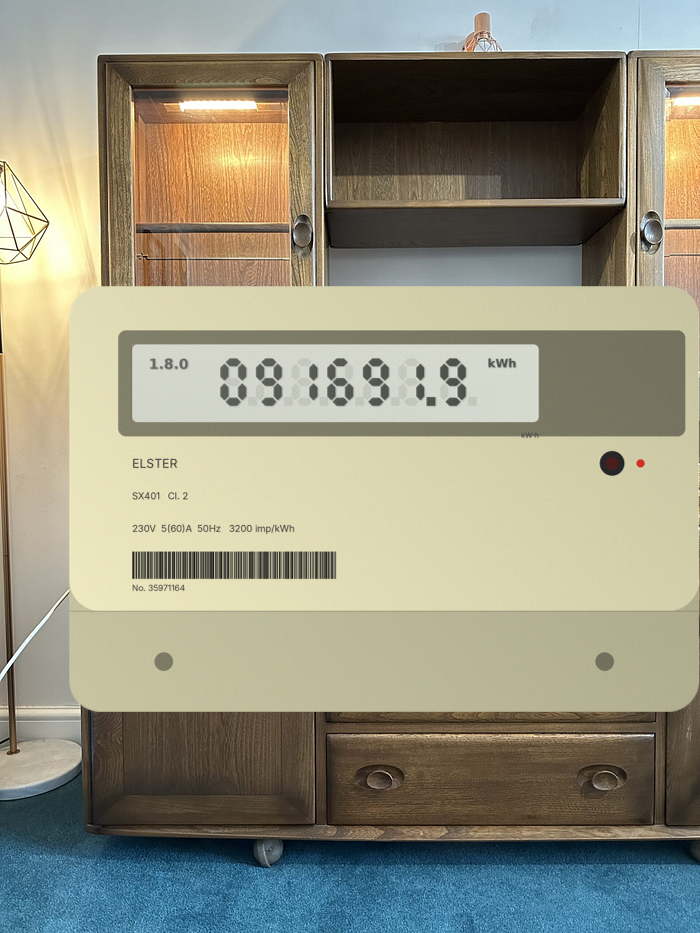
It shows {"value": 91691.9, "unit": "kWh"}
